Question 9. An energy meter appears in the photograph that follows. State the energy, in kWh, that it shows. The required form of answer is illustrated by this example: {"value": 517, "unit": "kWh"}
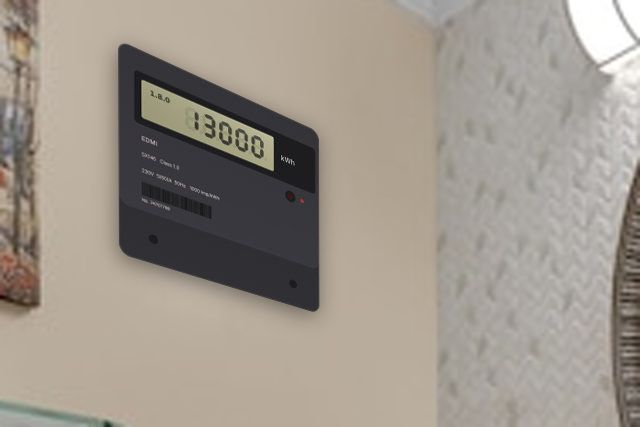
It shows {"value": 13000, "unit": "kWh"}
